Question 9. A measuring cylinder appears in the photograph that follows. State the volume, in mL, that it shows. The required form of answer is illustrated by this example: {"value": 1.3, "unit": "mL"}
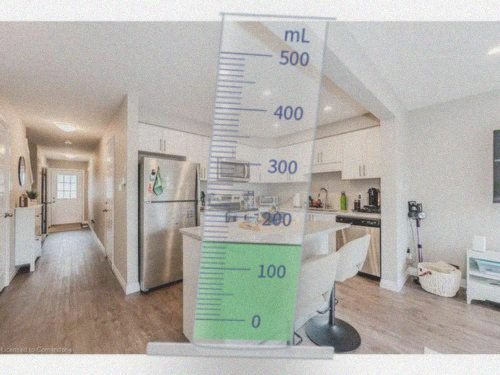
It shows {"value": 150, "unit": "mL"}
